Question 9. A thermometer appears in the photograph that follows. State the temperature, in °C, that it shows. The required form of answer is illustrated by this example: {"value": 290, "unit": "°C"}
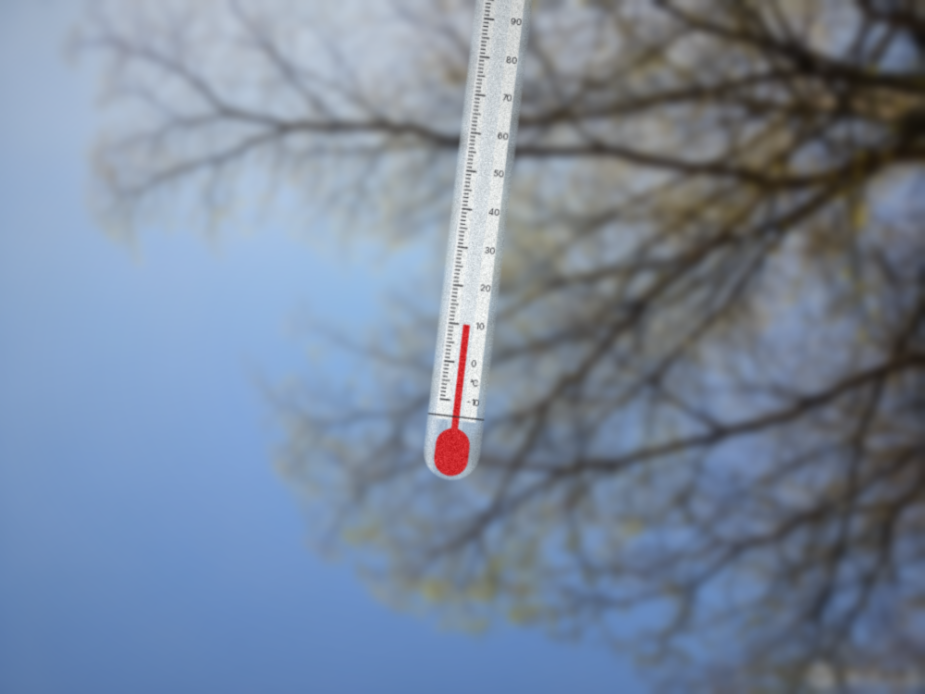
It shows {"value": 10, "unit": "°C"}
